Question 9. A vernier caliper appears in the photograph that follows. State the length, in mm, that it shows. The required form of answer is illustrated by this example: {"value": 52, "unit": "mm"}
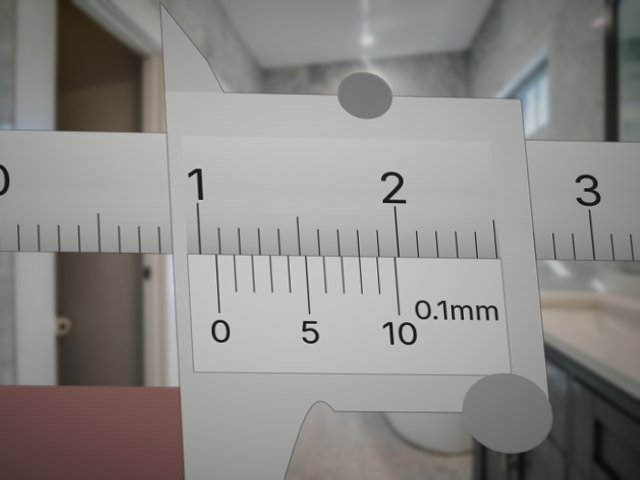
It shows {"value": 10.8, "unit": "mm"}
